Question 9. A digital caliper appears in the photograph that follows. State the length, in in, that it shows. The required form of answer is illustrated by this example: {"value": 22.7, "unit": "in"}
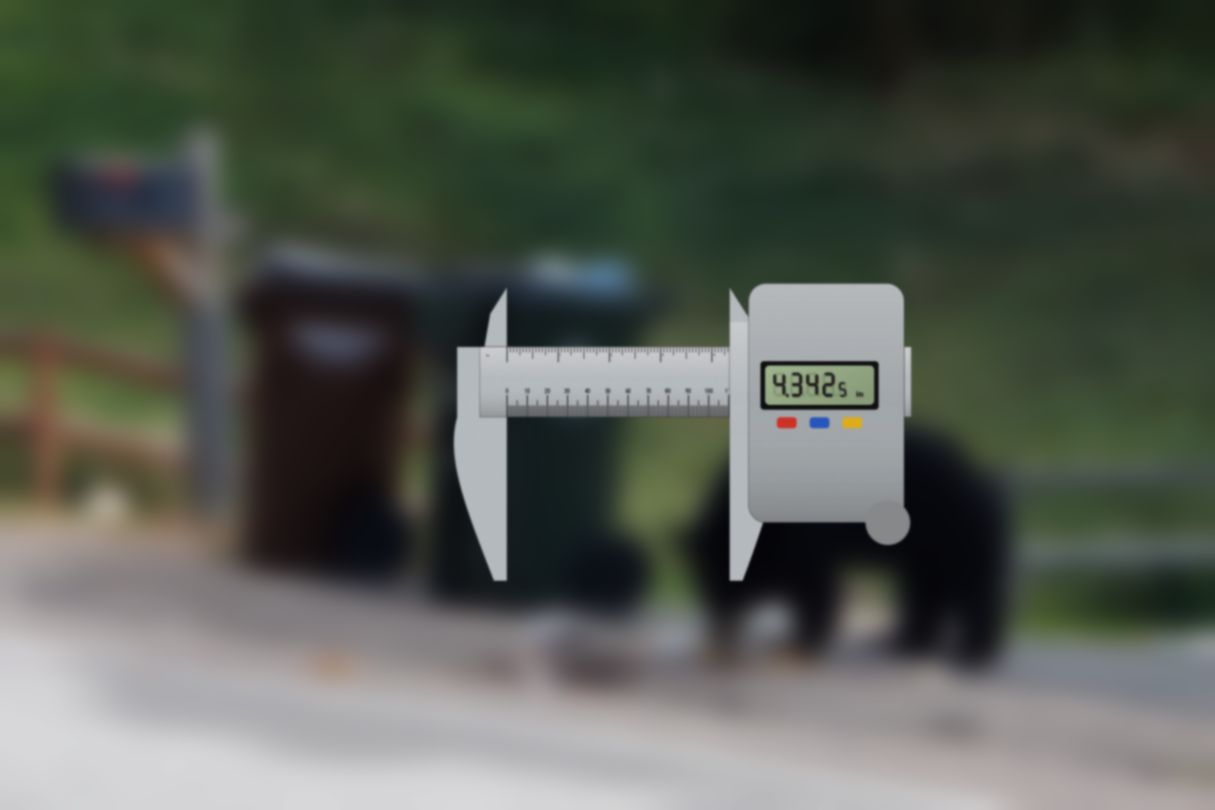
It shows {"value": 4.3425, "unit": "in"}
